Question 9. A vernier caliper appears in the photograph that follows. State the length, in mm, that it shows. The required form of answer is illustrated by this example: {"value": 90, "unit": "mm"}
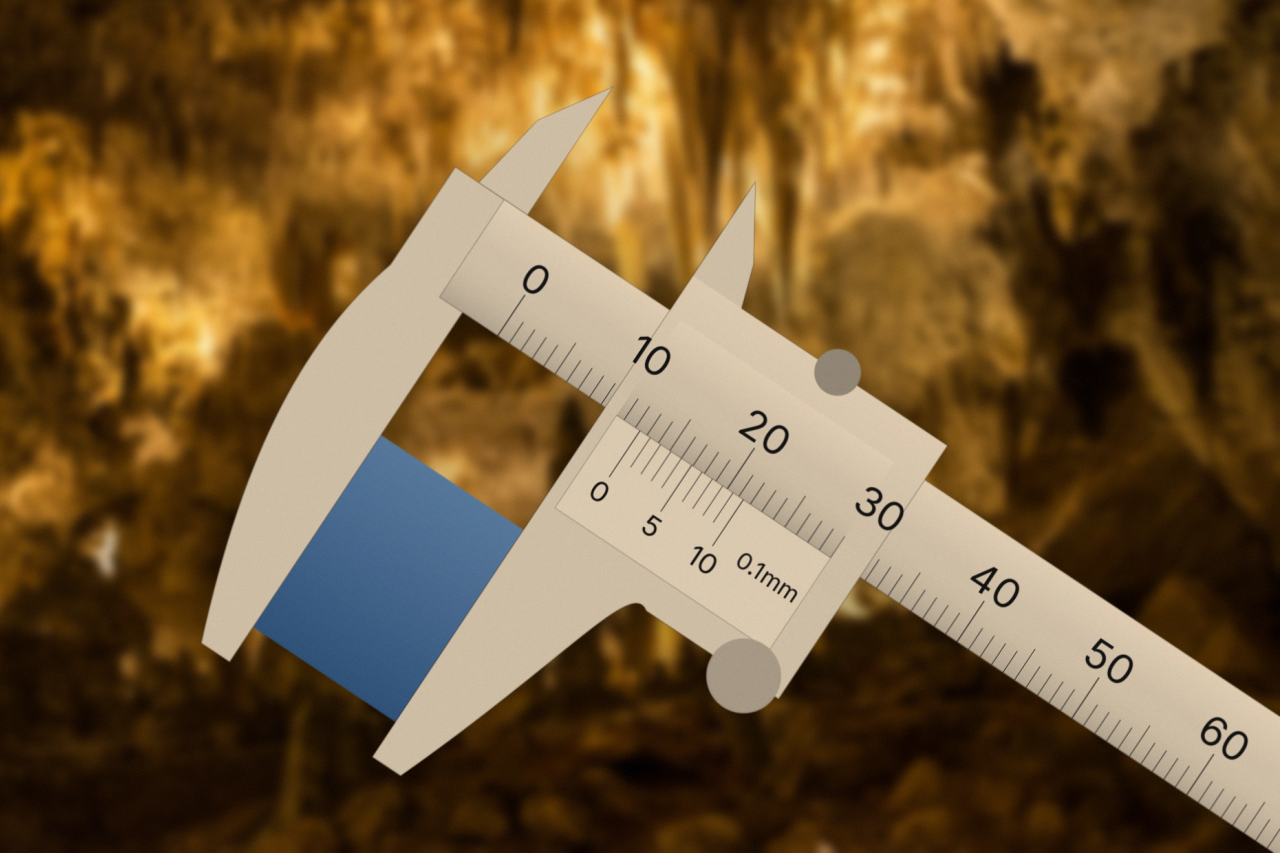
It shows {"value": 12.4, "unit": "mm"}
